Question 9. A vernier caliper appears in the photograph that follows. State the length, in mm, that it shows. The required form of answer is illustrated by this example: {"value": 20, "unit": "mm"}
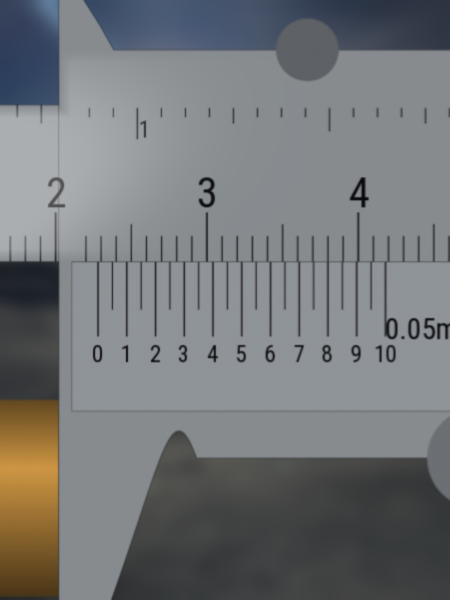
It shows {"value": 22.8, "unit": "mm"}
